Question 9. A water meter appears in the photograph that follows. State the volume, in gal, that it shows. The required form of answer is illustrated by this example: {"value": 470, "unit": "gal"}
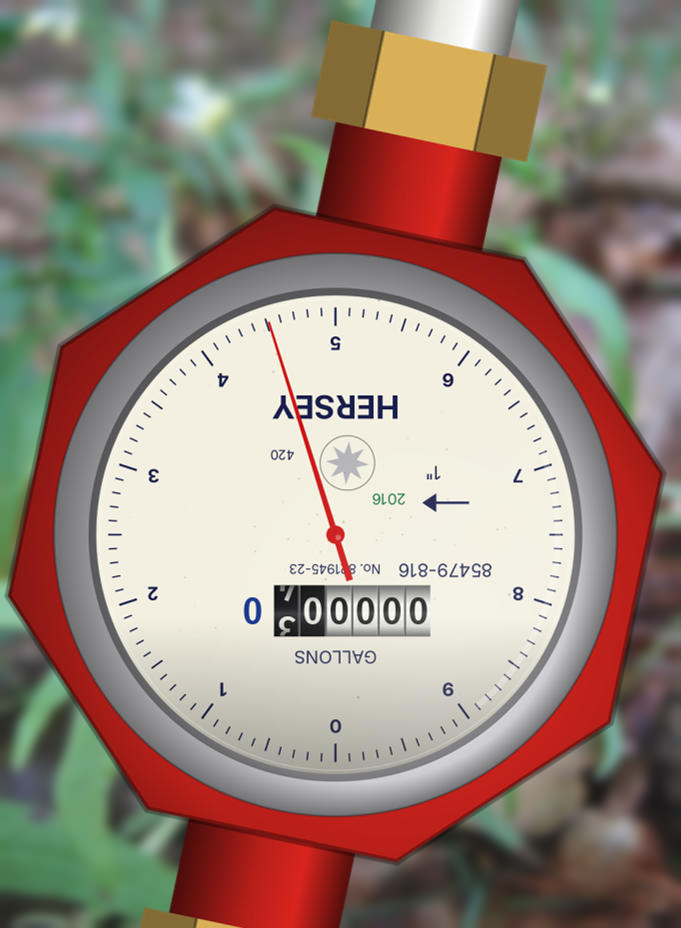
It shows {"value": 34.5, "unit": "gal"}
